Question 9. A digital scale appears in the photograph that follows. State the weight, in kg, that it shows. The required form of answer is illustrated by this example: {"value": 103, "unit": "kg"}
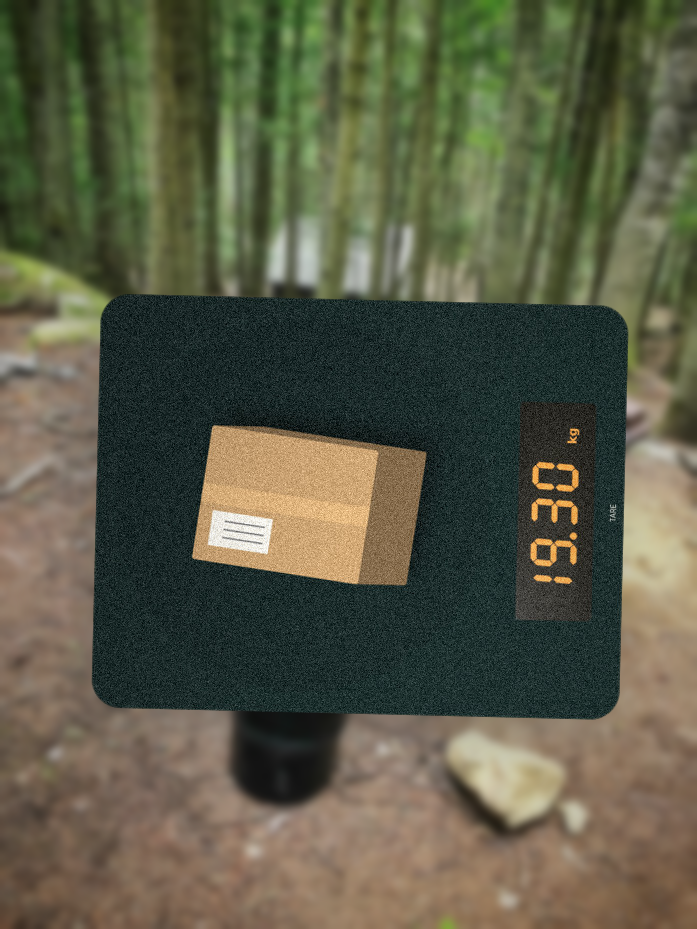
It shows {"value": 19.30, "unit": "kg"}
